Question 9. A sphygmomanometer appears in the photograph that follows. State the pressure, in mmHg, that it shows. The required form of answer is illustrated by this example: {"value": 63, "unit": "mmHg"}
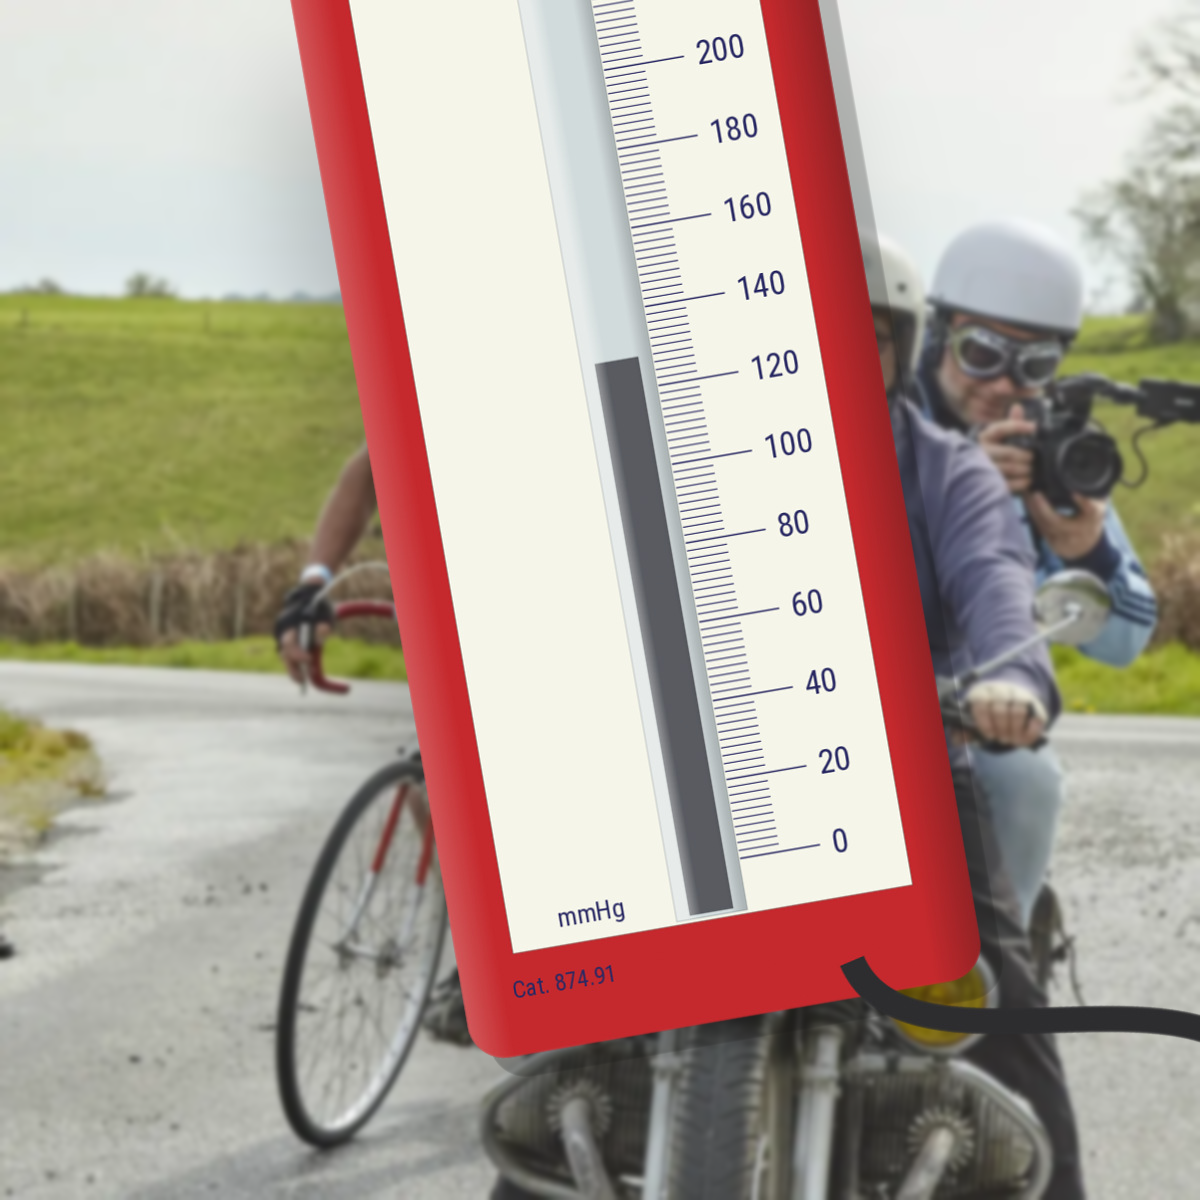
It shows {"value": 128, "unit": "mmHg"}
